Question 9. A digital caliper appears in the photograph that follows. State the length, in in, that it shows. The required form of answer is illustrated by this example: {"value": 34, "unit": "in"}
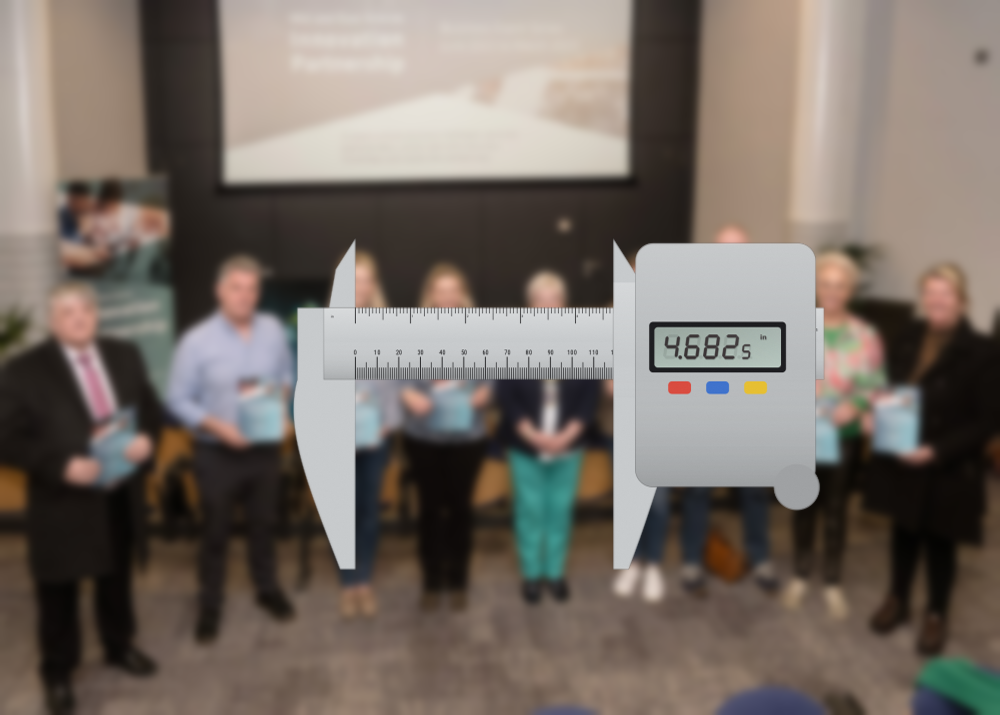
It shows {"value": 4.6825, "unit": "in"}
